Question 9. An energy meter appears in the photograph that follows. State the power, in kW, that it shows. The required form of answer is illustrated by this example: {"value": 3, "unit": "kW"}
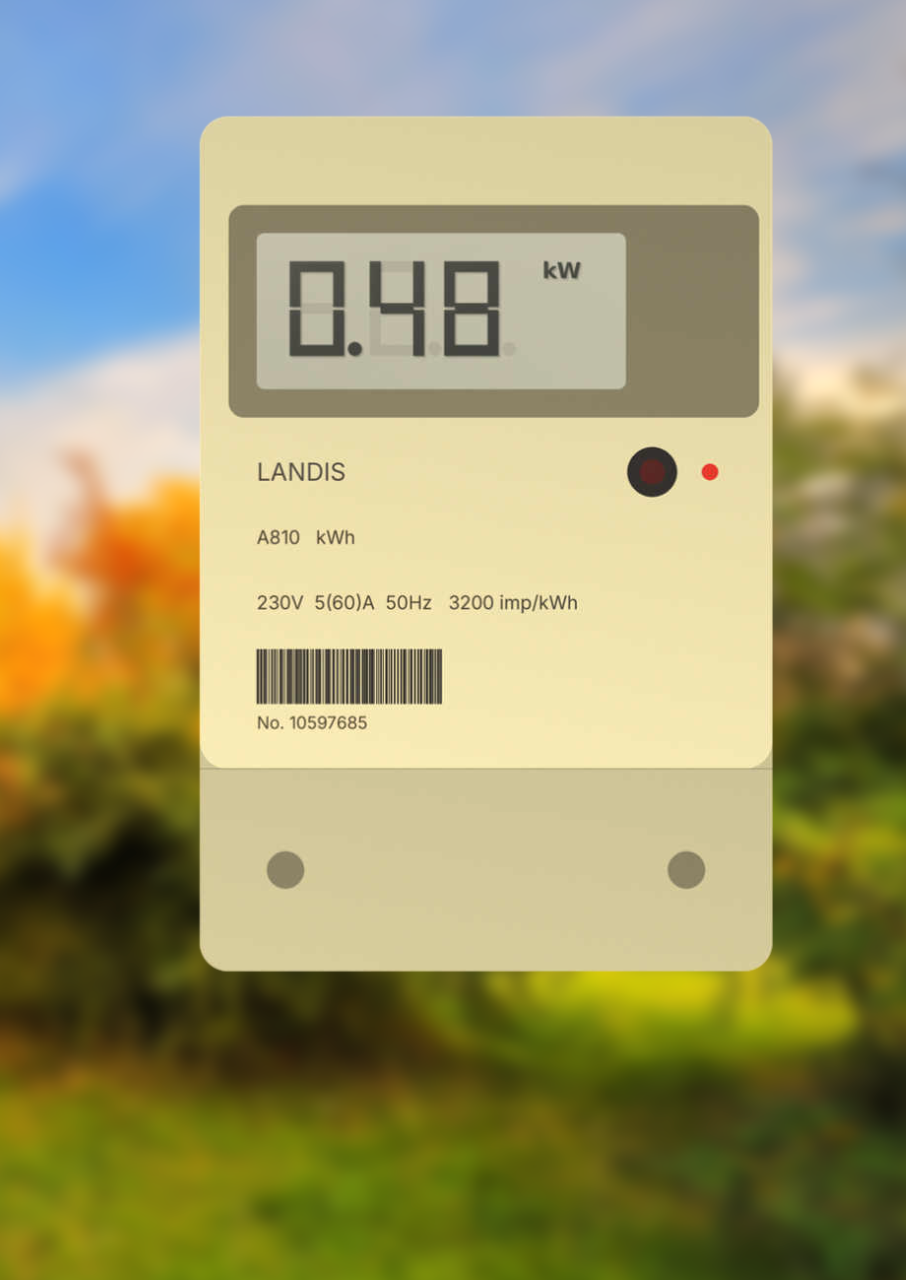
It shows {"value": 0.48, "unit": "kW"}
